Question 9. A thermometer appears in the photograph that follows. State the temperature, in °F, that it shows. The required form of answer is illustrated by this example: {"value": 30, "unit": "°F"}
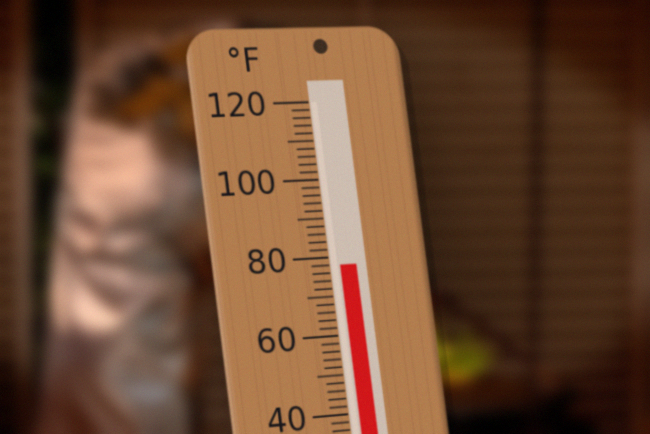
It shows {"value": 78, "unit": "°F"}
